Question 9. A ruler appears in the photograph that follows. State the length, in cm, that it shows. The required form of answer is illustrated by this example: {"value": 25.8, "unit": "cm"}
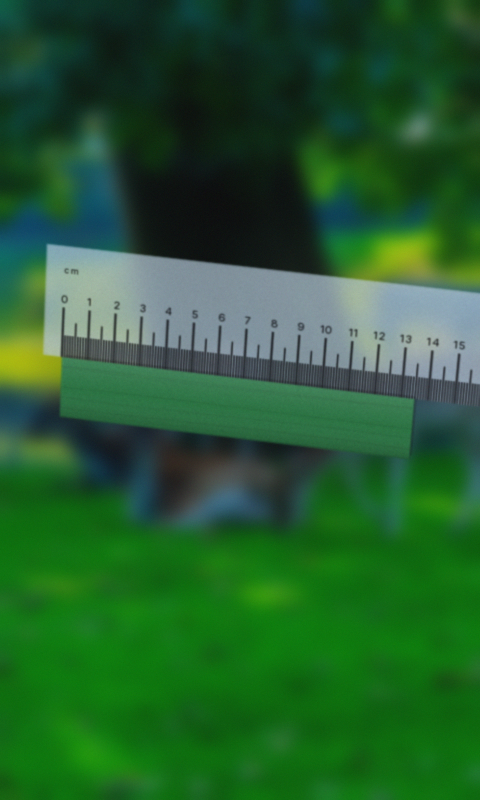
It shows {"value": 13.5, "unit": "cm"}
